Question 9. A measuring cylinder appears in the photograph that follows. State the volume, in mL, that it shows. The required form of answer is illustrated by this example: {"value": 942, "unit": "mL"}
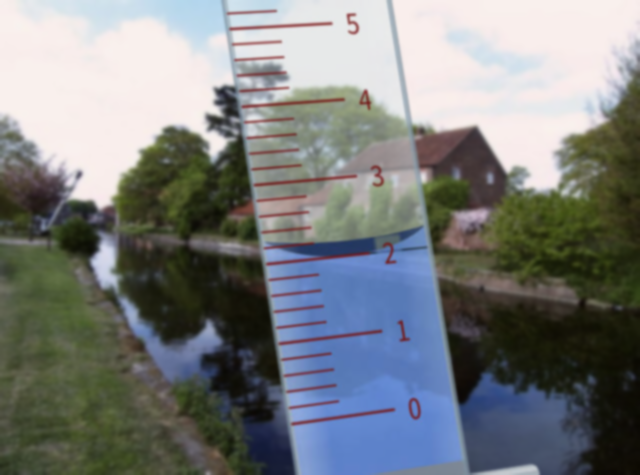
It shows {"value": 2, "unit": "mL"}
